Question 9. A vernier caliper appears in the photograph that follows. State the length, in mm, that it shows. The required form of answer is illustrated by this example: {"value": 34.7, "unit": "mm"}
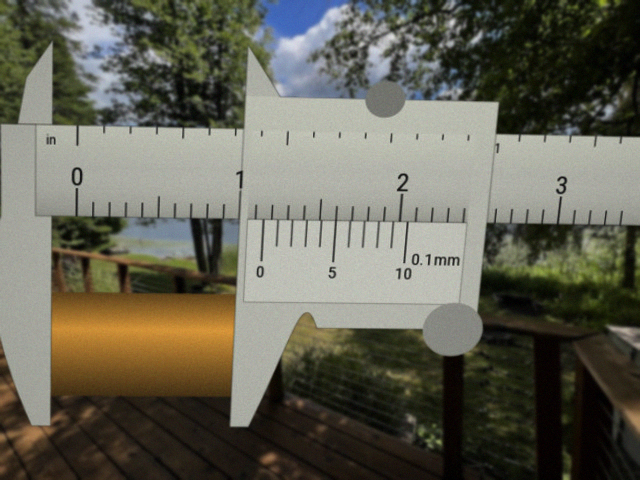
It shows {"value": 11.5, "unit": "mm"}
